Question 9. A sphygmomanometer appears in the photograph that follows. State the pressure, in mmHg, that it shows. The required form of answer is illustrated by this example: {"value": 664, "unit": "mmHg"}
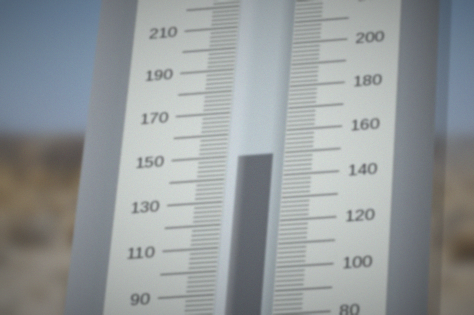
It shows {"value": 150, "unit": "mmHg"}
